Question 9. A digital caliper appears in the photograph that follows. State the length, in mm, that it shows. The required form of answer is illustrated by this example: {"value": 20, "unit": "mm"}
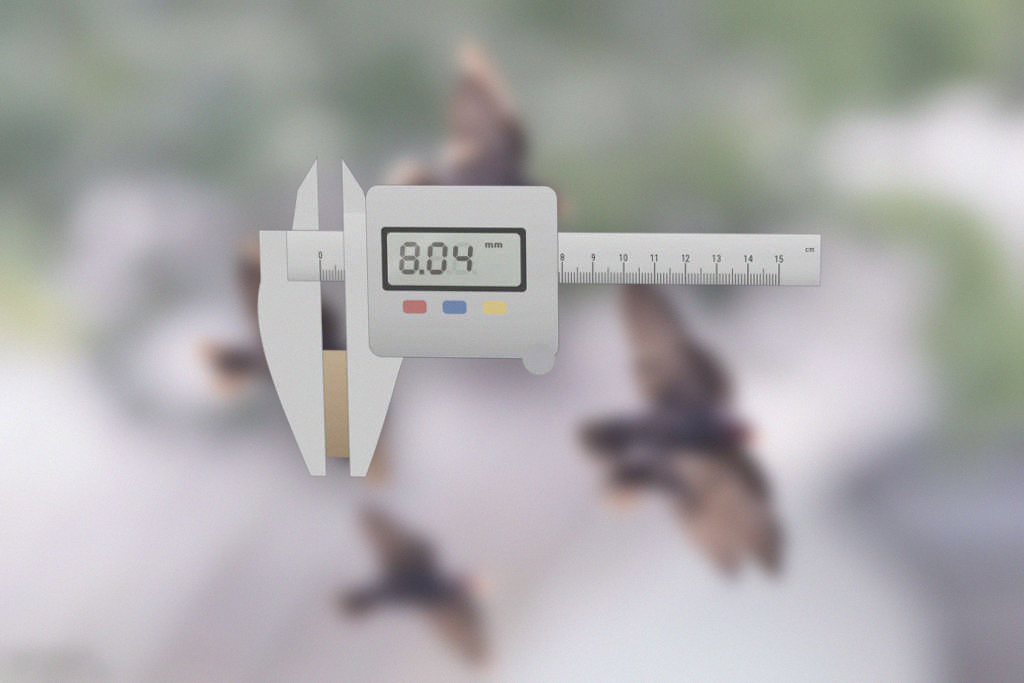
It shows {"value": 8.04, "unit": "mm"}
